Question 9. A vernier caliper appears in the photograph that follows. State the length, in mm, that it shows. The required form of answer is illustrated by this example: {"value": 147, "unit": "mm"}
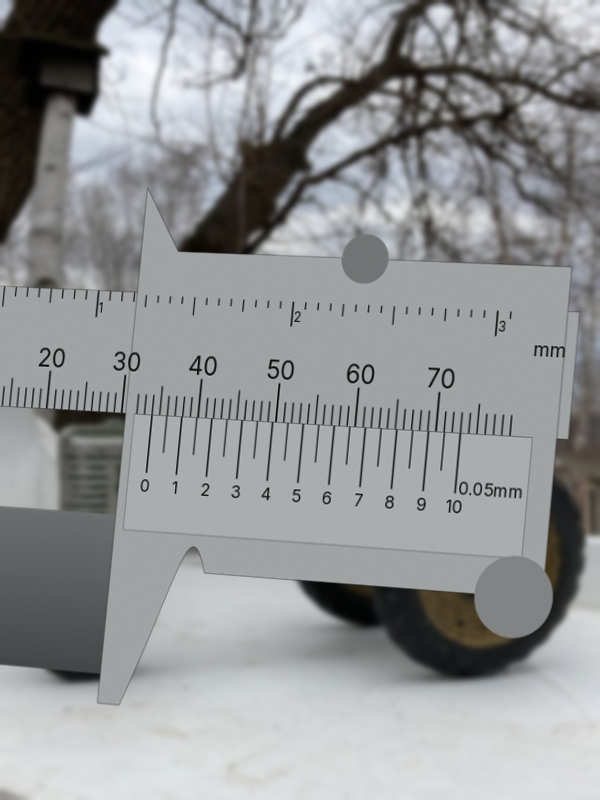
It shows {"value": 34.0, "unit": "mm"}
